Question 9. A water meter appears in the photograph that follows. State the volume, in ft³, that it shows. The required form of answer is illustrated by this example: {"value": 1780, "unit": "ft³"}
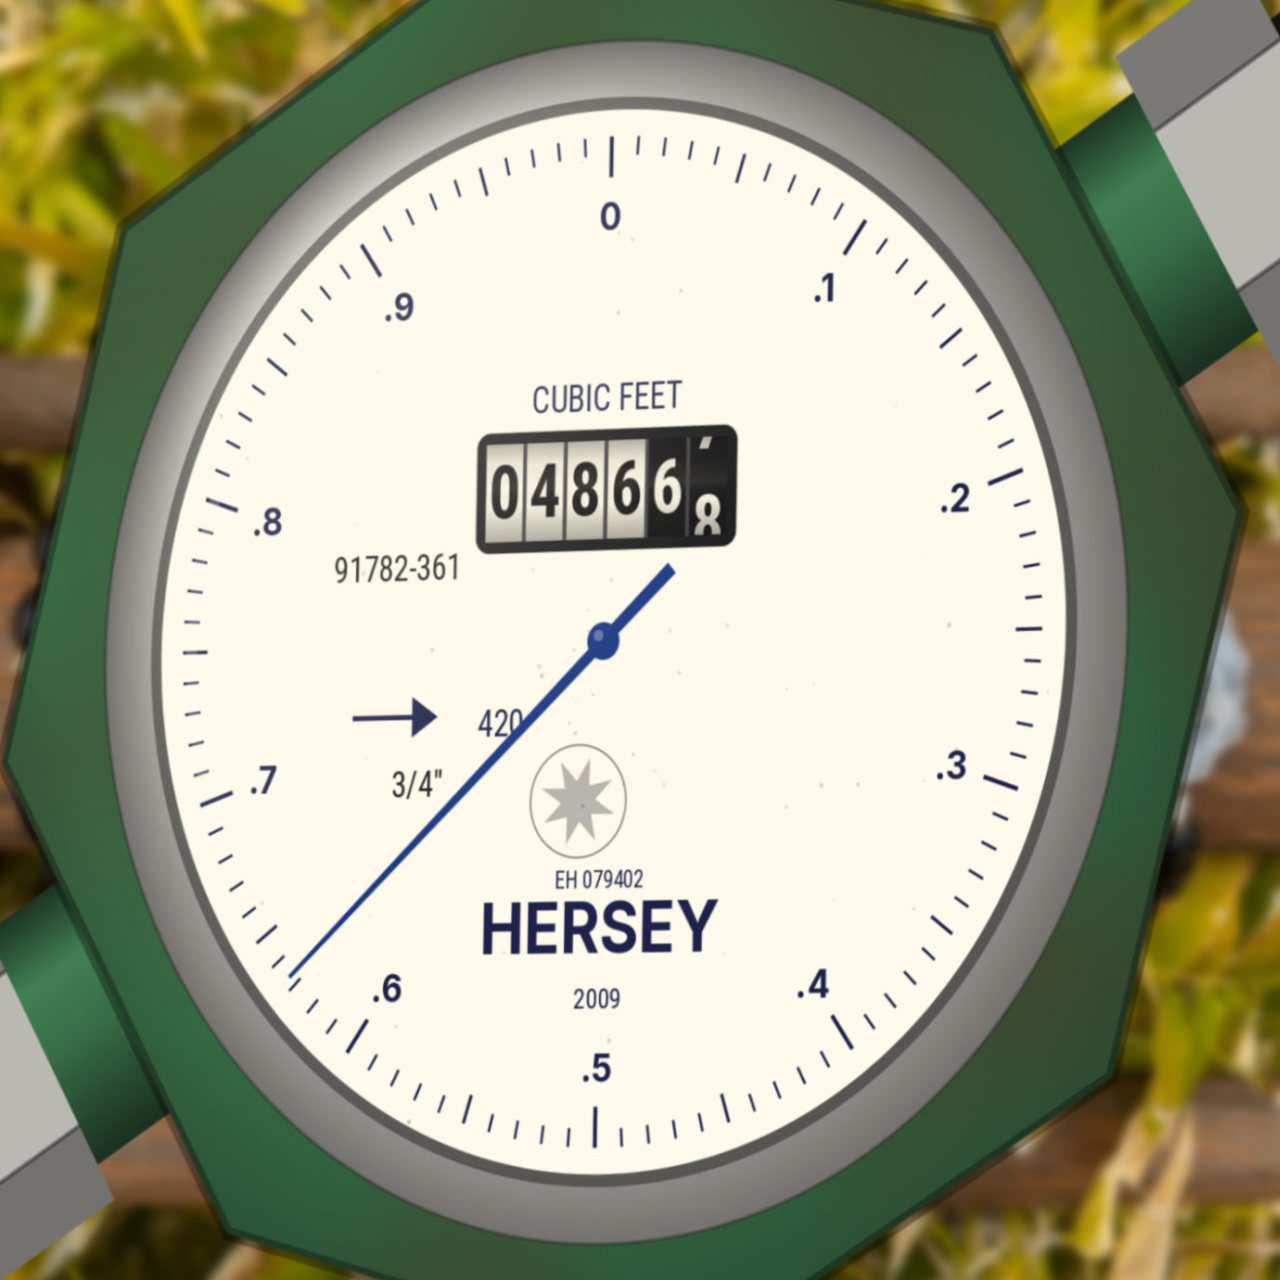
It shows {"value": 48667.63, "unit": "ft³"}
